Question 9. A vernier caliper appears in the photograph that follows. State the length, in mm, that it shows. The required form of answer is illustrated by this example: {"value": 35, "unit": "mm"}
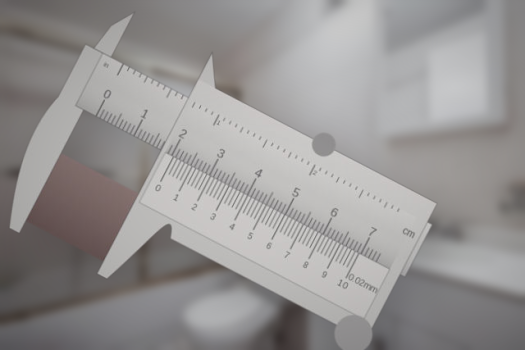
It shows {"value": 20.5, "unit": "mm"}
